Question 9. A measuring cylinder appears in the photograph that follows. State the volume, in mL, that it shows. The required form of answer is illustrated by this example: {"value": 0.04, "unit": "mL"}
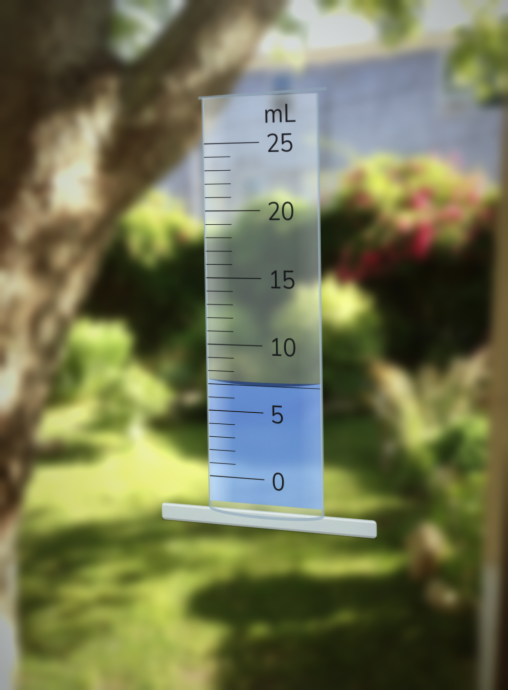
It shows {"value": 7, "unit": "mL"}
